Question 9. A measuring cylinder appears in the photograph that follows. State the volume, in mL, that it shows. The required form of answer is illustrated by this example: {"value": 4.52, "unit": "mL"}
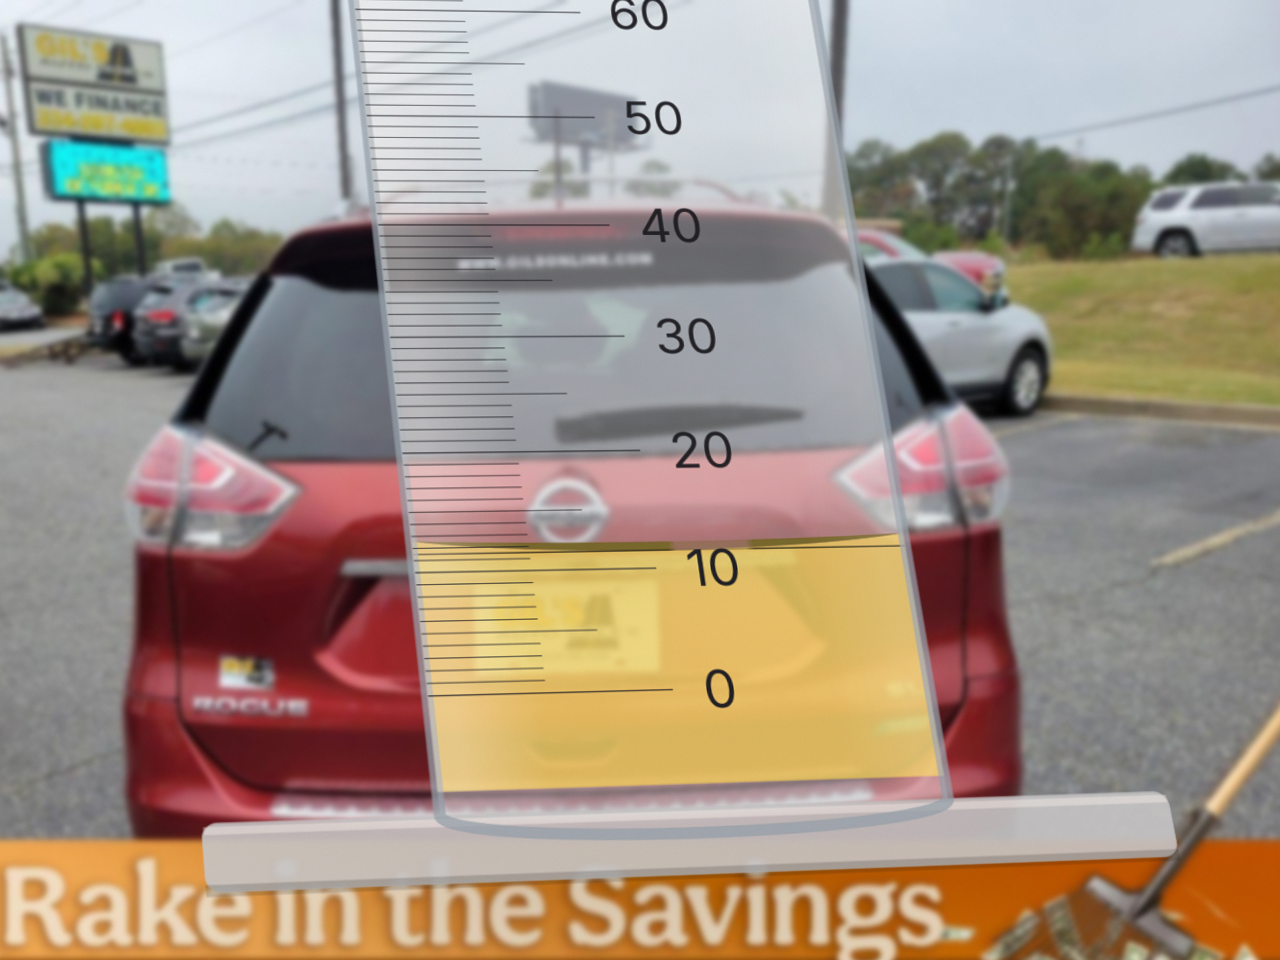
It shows {"value": 11.5, "unit": "mL"}
